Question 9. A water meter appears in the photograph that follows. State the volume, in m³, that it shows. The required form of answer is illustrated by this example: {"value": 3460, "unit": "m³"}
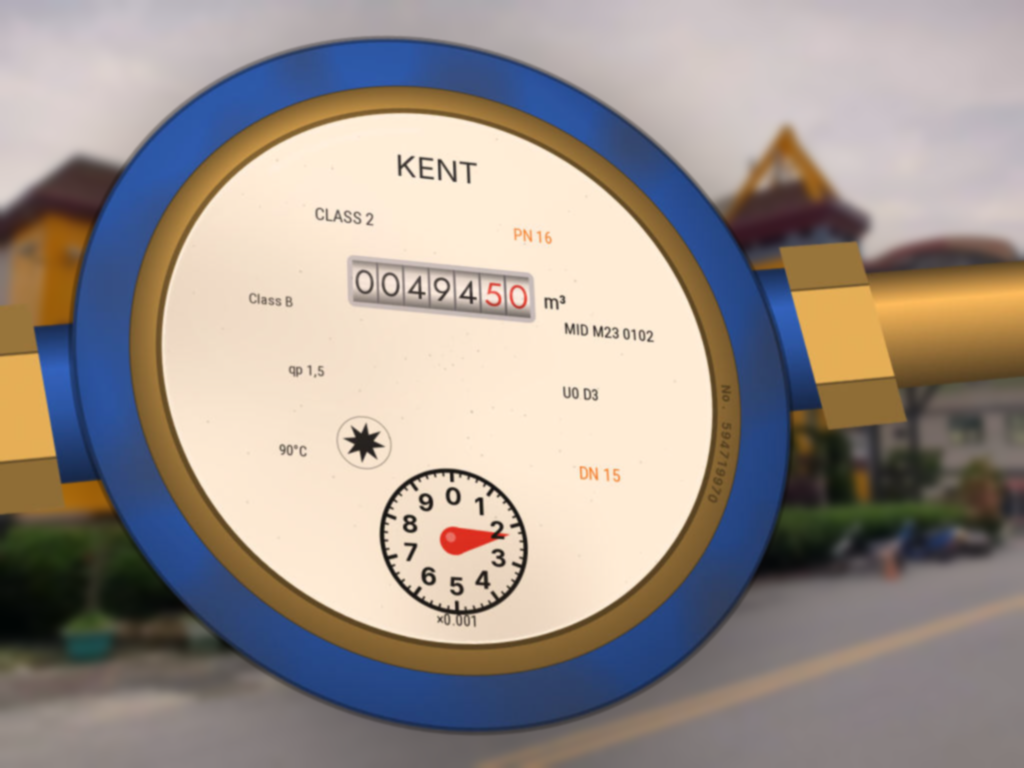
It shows {"value": 494.502, "unit": "m³"}
